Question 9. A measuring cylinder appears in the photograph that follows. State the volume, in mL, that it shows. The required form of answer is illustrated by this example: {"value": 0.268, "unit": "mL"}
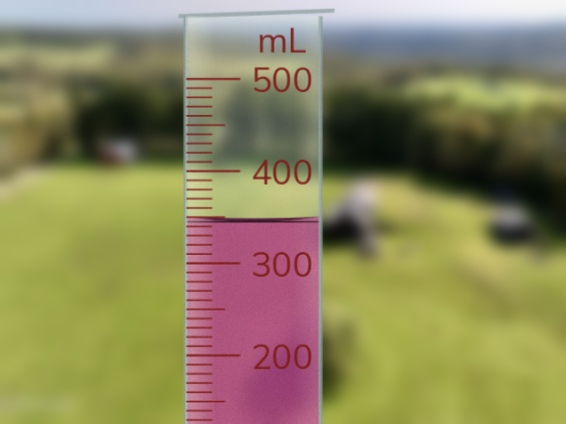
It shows {"value": 345, "unit": "mL"}
